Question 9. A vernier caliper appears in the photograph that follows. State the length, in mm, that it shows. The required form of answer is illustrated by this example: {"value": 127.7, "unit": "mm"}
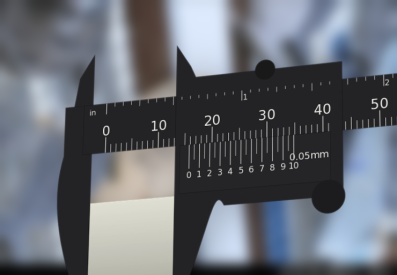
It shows {"value": 15.8, "unit": "mm"}
